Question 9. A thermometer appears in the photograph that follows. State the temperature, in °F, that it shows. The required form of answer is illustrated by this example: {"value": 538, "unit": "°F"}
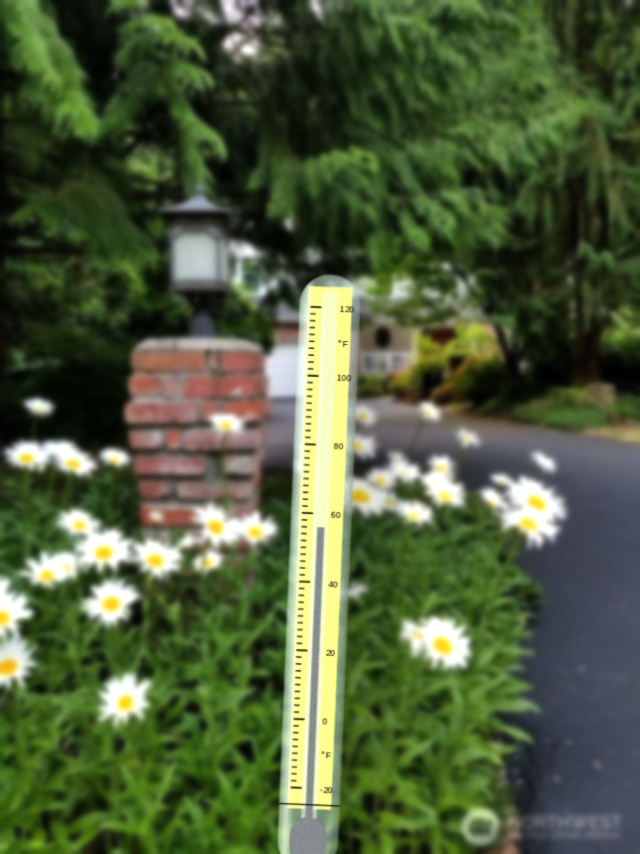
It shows {"value": 56, "unit": "°F"}
